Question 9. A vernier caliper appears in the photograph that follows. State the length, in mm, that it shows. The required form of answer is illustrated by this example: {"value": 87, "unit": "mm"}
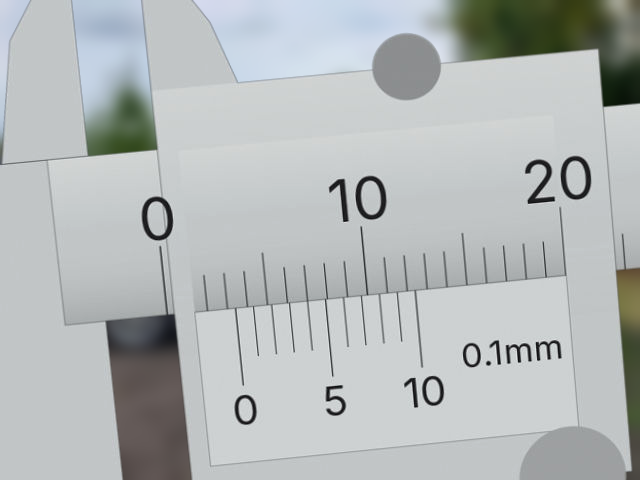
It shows {"value": 3.4, "unit": "mm"}
